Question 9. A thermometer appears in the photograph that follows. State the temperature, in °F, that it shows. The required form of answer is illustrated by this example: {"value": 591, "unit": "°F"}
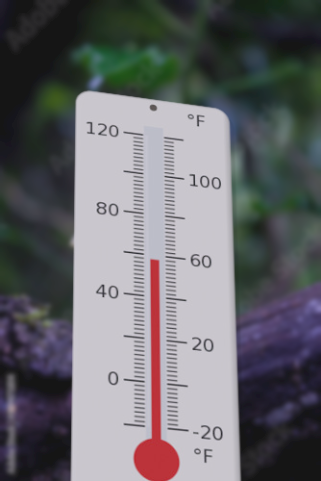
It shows {"value": 58, "unit": "°F"}
